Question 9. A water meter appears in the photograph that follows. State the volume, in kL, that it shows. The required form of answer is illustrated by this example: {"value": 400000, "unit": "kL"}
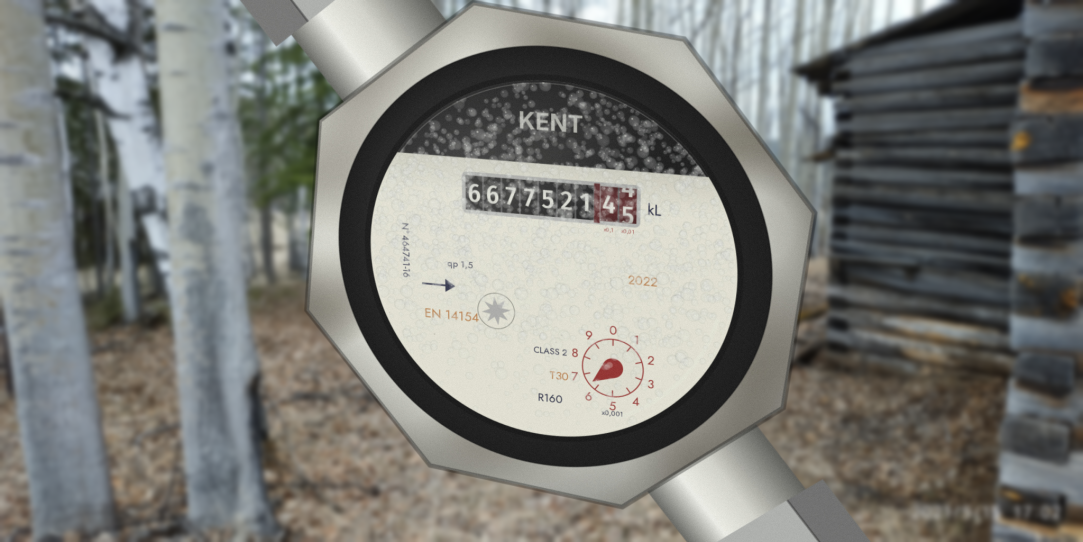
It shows {"value": 6677521.446, "unit": "kL"}
